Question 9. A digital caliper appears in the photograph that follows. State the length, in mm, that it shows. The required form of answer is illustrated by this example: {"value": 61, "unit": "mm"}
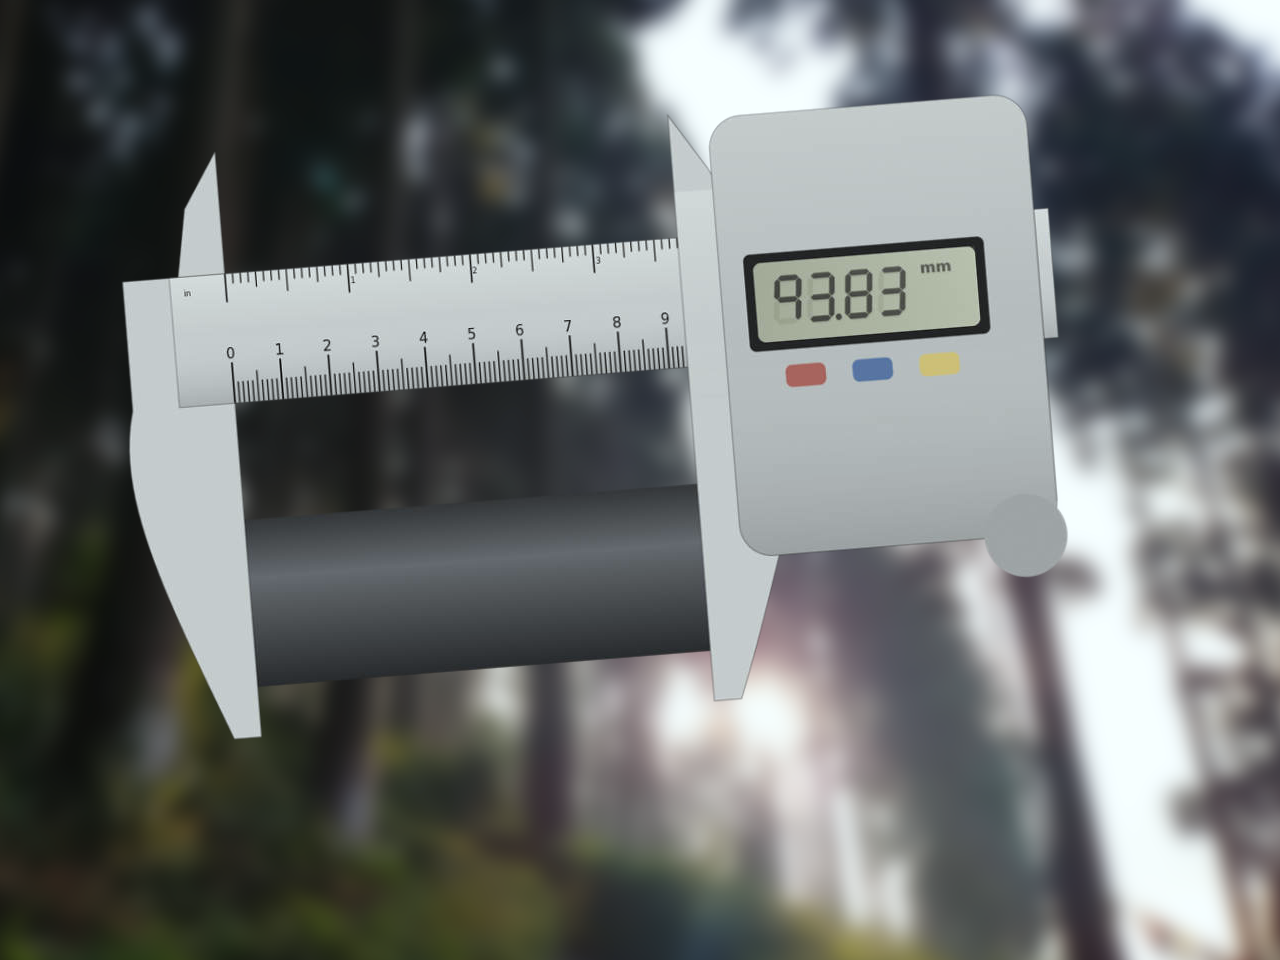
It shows {"value": 93.83, "unit": "mm"}
